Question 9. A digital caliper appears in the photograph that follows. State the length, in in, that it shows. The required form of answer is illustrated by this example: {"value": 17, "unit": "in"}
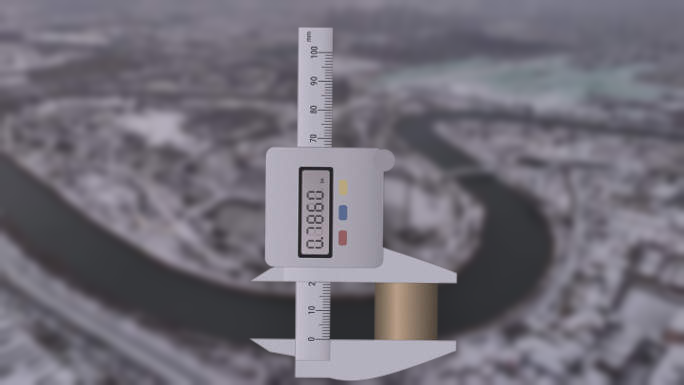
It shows {"value": 0.7860, "unit": "in"}
